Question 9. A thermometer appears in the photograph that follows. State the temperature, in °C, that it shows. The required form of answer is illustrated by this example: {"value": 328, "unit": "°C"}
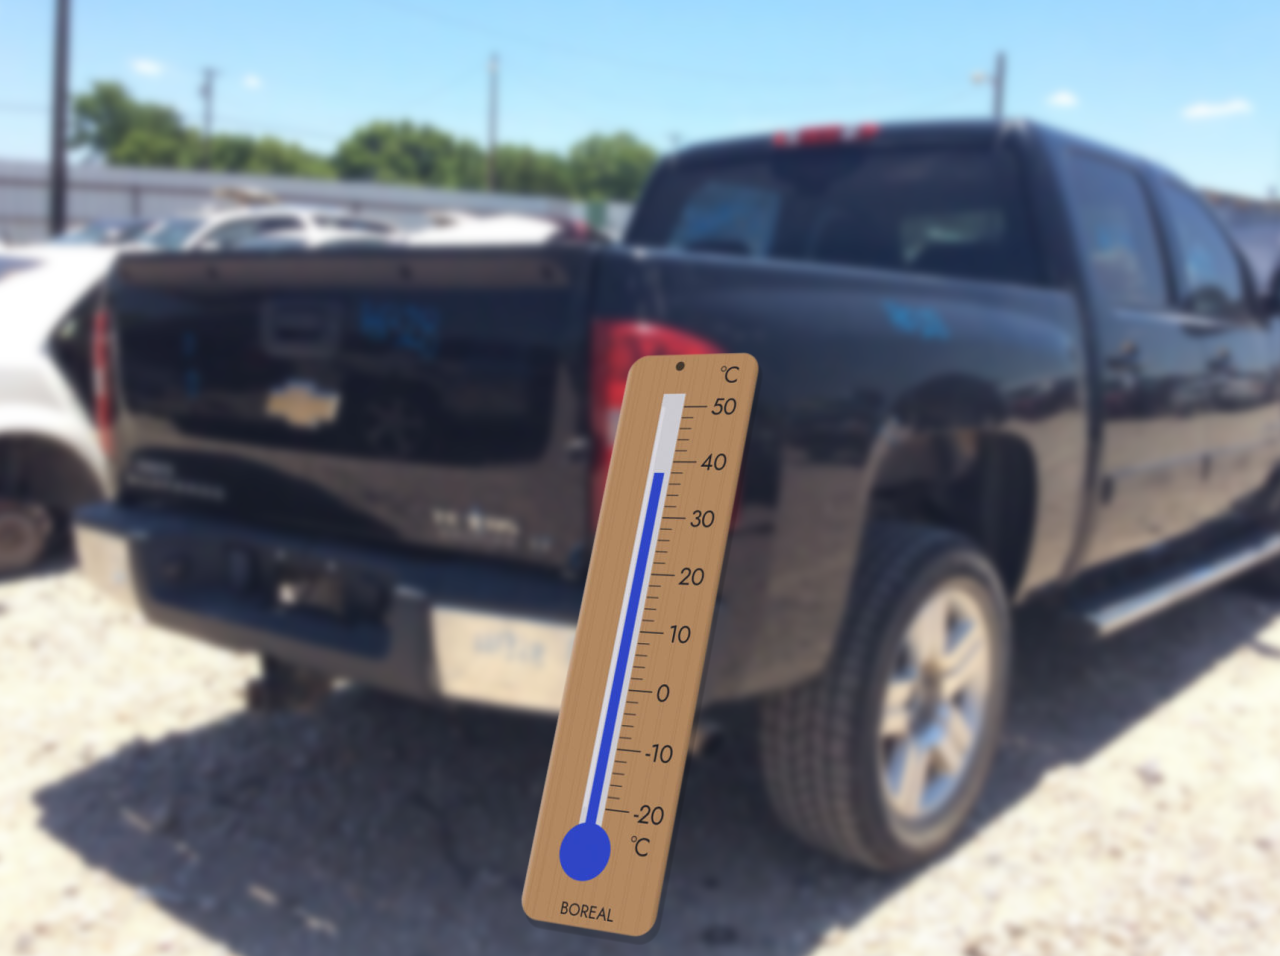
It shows {"value": 38, "unit": "°C"}
